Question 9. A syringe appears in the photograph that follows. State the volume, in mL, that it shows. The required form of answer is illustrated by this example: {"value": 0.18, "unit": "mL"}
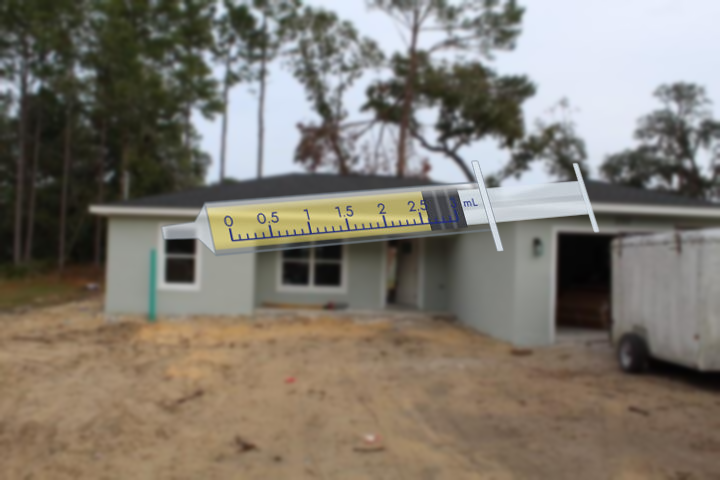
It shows {"value": 2.6, "unit": "mL"}
